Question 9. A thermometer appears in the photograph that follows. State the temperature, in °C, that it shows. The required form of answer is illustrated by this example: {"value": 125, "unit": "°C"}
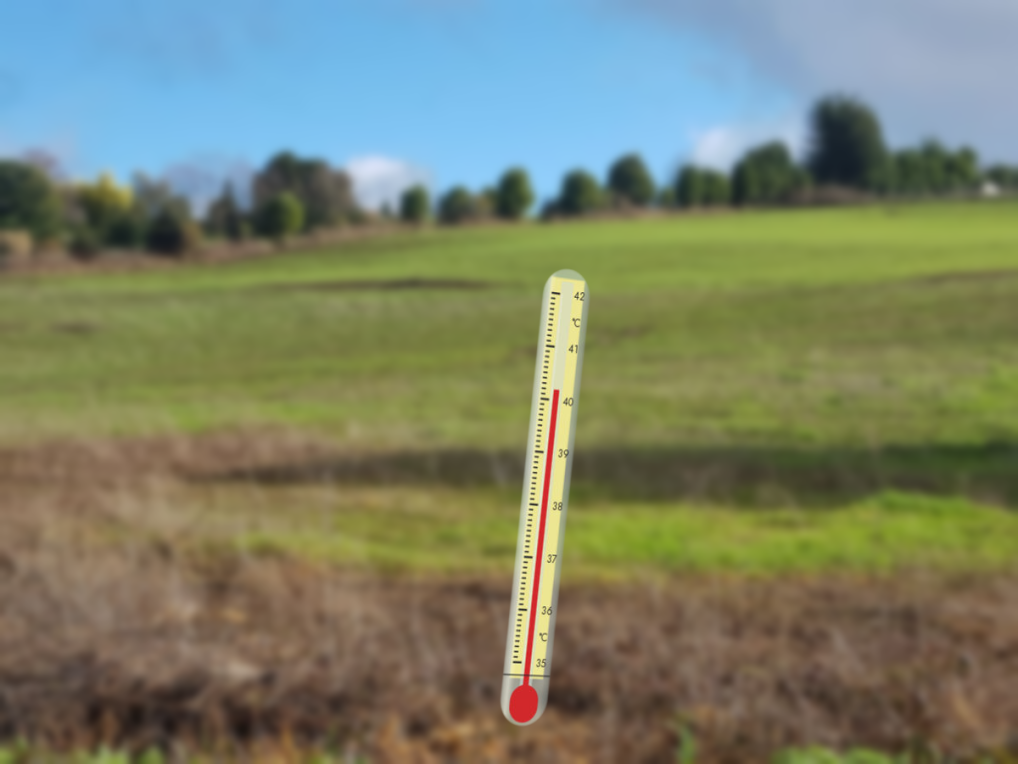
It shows {"value": 40.2, "unit": "°C"}
